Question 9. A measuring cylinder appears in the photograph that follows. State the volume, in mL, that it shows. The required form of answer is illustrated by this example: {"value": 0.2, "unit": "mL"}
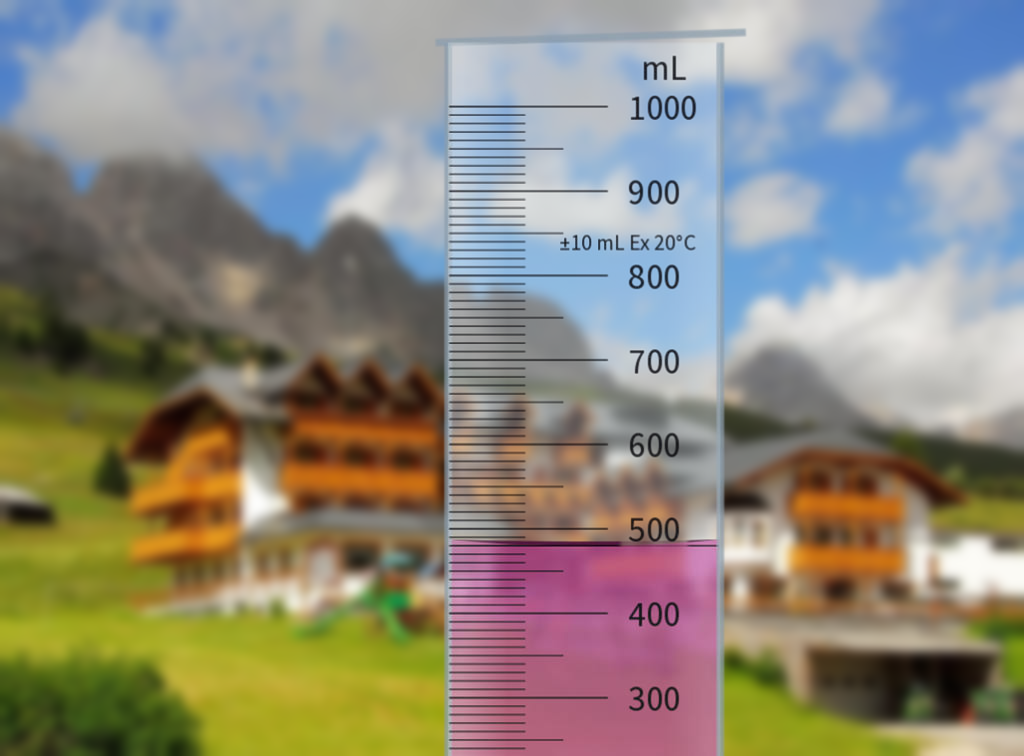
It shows {"value": 480, "unit": "mL"}
